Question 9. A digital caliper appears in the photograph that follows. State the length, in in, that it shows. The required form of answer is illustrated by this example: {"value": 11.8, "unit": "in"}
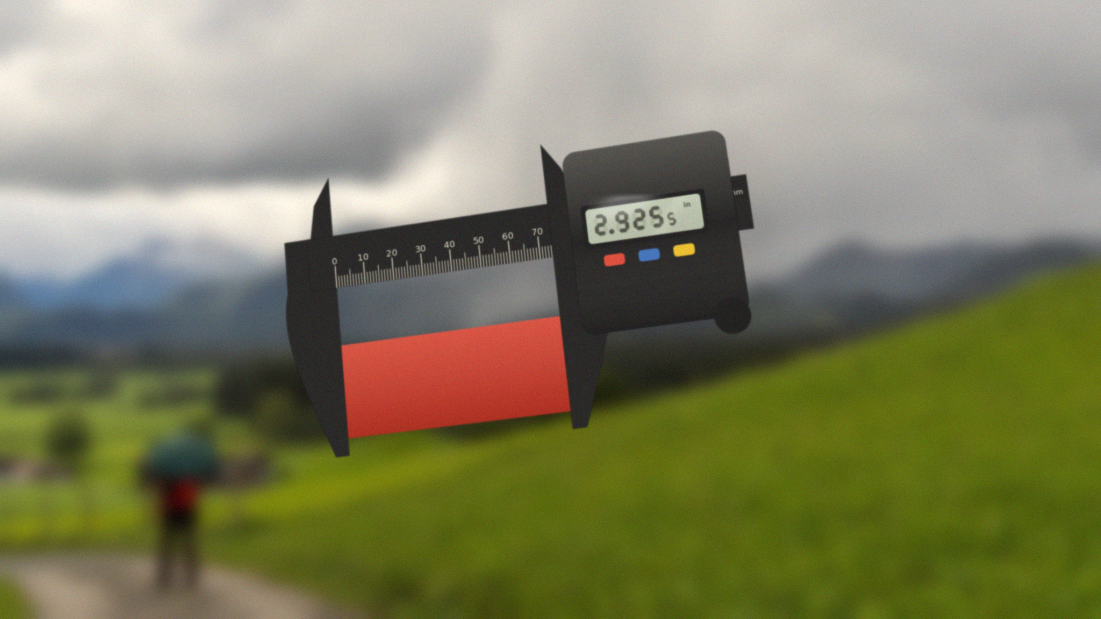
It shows {"value": 2.9255, "unit": "in"}
